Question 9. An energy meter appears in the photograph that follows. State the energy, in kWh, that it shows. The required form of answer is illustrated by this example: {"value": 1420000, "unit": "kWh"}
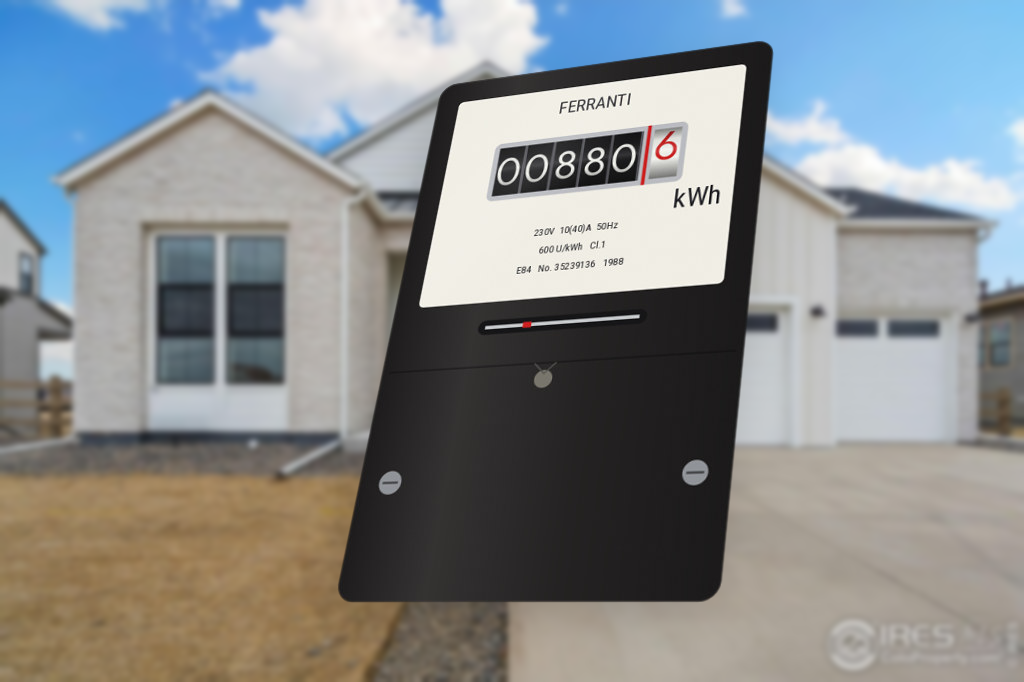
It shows {"value": 880.6, "unit": "kWh"}
